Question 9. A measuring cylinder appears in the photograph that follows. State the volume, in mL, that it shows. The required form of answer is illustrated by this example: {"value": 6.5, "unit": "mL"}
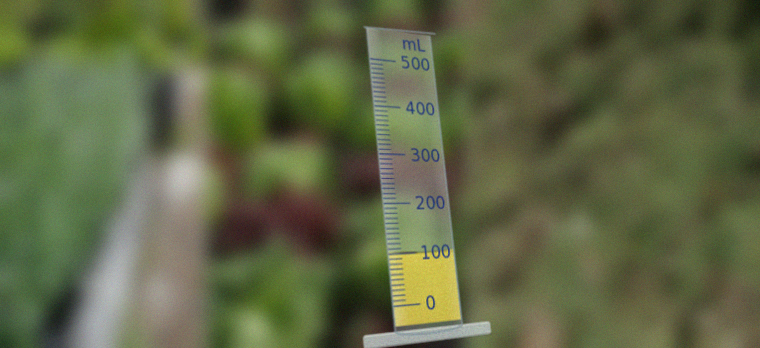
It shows {"value": 100, "unit": "mL"}
